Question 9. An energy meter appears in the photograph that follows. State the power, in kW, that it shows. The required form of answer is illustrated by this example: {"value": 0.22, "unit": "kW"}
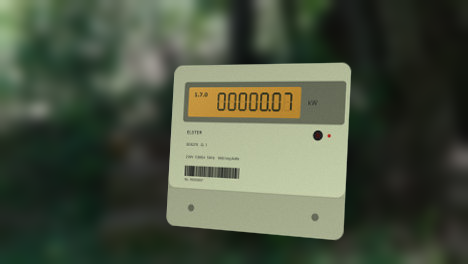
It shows {"value": 0.07, "unit": "kW"}
